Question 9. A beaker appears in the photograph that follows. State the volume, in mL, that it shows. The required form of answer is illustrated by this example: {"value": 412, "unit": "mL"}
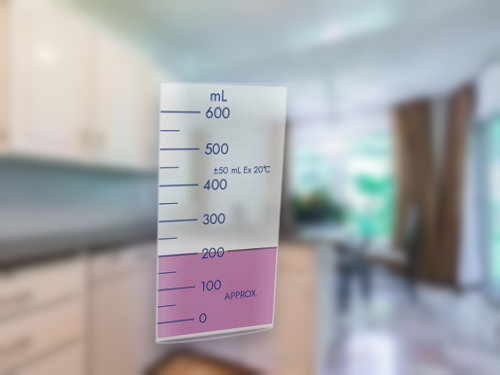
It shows {"value": 200, "unit": "mL"}
